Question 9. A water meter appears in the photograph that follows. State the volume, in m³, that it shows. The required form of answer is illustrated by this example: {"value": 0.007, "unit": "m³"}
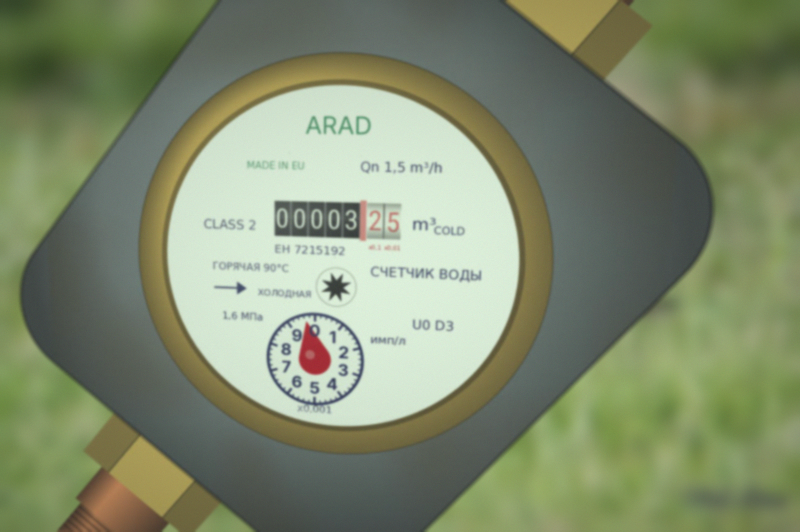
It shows {"value": 3.249, "unit": "m³"}
